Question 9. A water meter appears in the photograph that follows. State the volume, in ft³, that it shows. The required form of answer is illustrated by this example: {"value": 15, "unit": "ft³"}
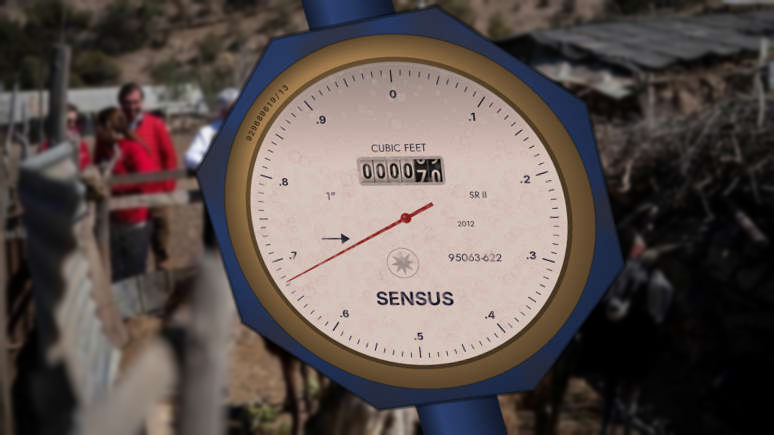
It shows {"value": 69.67, "unit": "ft³"}
